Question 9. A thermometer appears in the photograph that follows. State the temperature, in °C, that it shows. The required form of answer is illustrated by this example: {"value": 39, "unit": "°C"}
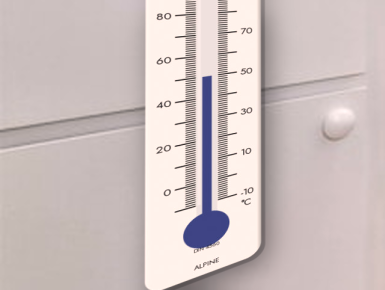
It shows {"value": 50, "unit": "°C"}
